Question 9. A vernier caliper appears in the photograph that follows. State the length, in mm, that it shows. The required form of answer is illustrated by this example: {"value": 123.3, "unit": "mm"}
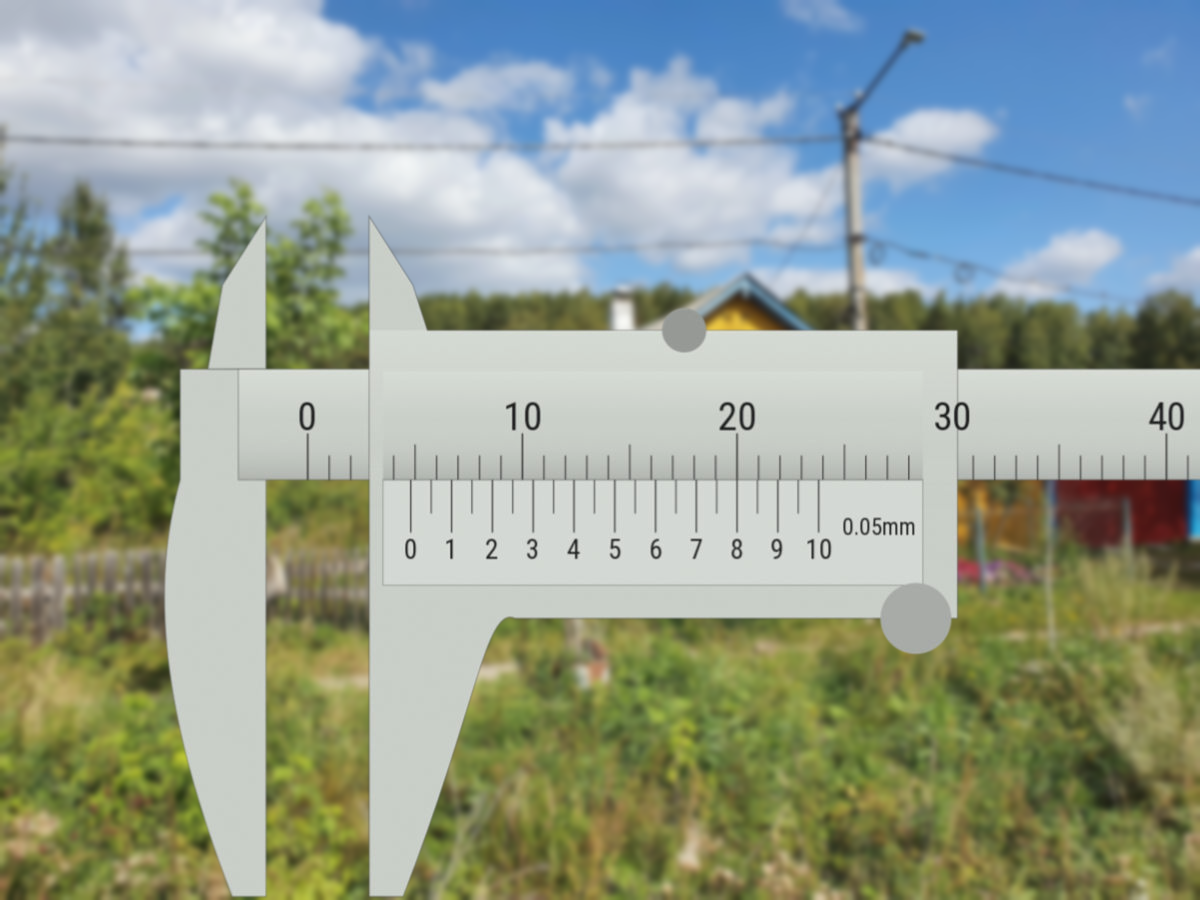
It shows {"value": 4.8, "unit": "mm"}
